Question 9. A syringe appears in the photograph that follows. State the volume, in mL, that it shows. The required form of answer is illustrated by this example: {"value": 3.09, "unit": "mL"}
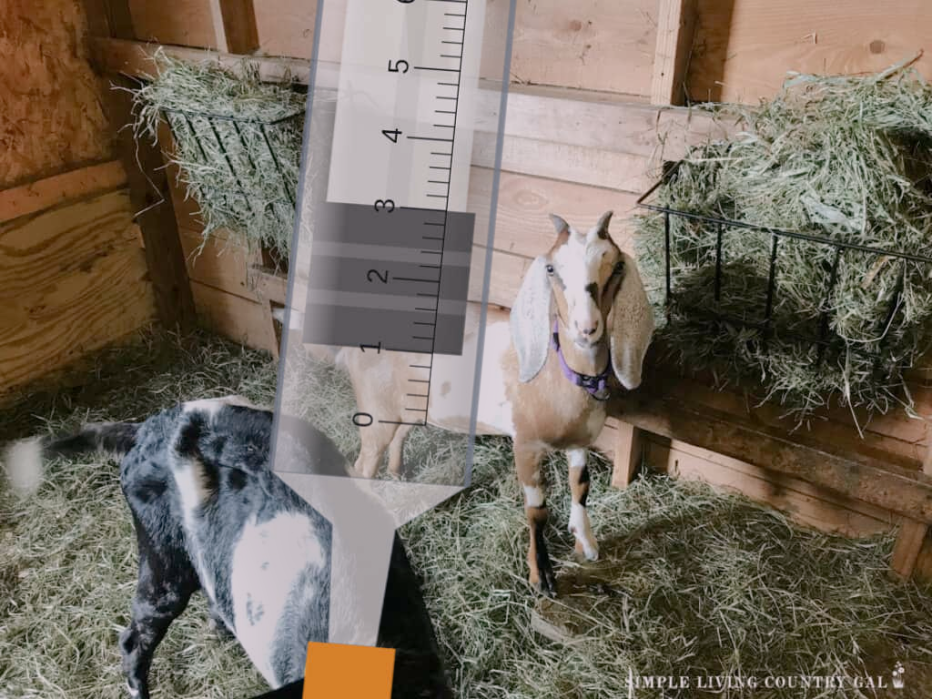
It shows {"value": 1, "unit": "mL"}
